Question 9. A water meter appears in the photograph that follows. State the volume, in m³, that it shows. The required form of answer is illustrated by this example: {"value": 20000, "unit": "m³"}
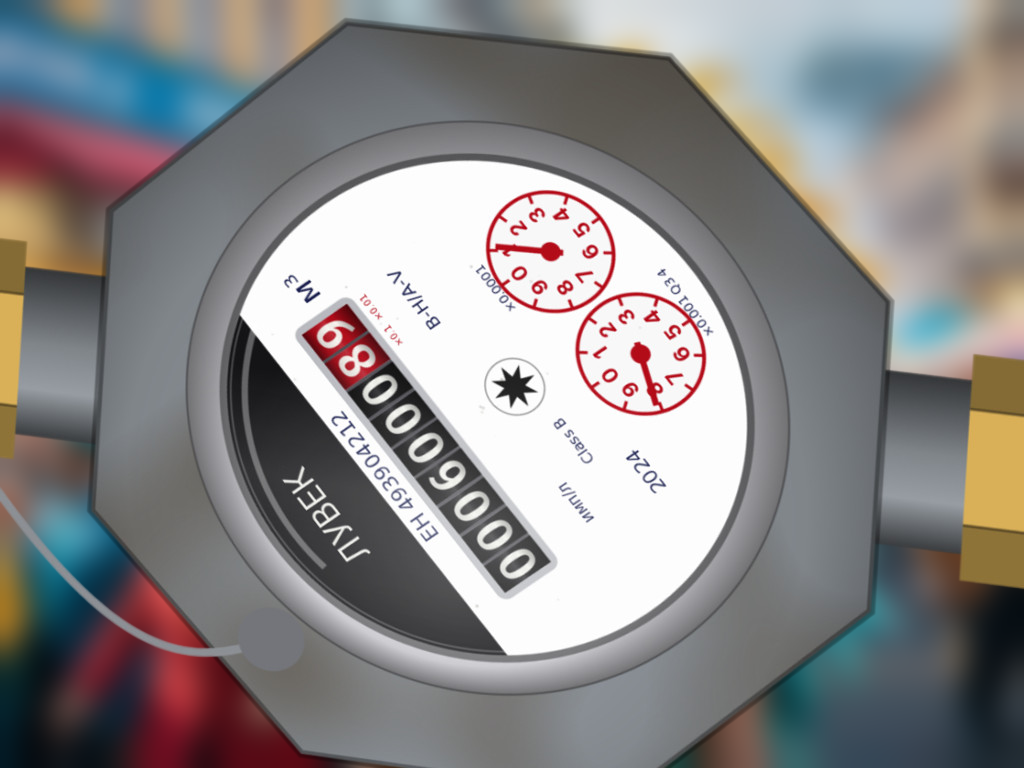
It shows {"value": 6000.8981, "unit": "m³"}
